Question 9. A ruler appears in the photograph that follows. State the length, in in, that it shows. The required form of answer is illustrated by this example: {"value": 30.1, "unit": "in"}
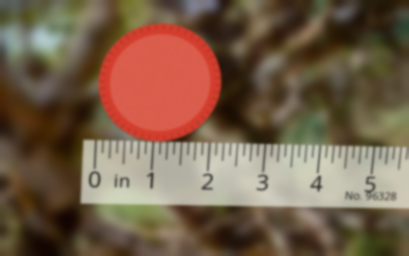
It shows {"value": 2.125, "unit": "in"}
